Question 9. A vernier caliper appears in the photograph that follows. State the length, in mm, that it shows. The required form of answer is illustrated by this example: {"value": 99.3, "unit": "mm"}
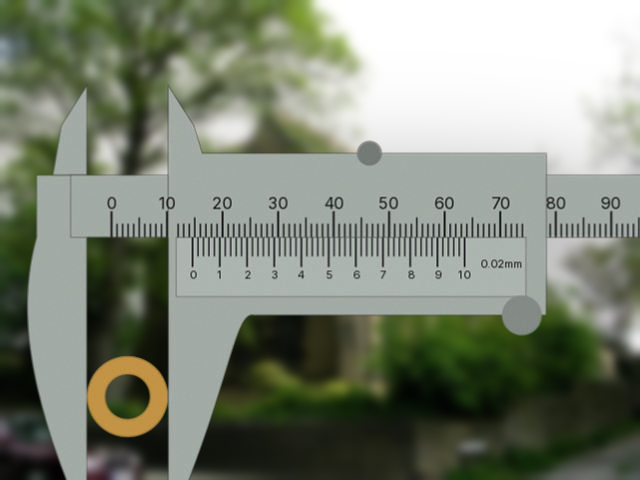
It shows {"value": 14.6, "unit": "mm"}
